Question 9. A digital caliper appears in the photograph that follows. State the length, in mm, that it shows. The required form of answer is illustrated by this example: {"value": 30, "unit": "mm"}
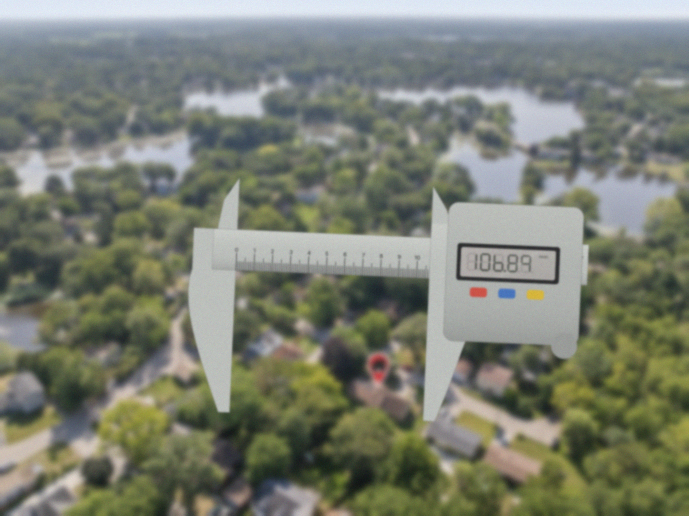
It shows {"value": 106.89, "unit": "mm"}
